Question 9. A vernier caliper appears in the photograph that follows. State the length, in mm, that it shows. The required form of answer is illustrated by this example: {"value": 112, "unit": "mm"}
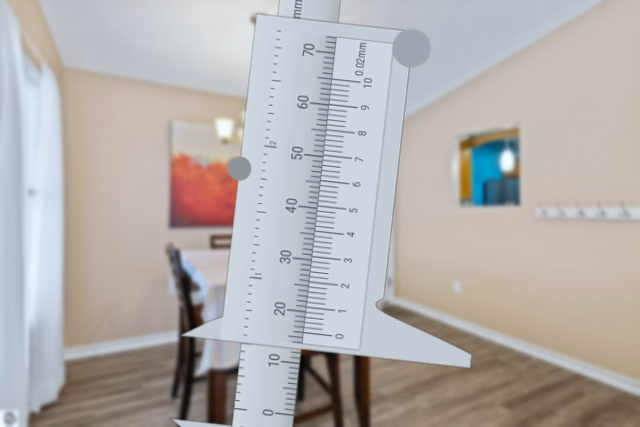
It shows {"value": 16.0, "unit": "mm"}
